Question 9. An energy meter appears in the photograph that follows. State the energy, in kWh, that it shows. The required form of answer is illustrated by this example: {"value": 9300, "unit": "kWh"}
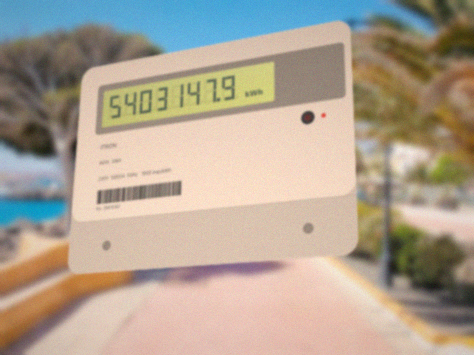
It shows {"value": 5403147.9, "unit": "kWh"}
